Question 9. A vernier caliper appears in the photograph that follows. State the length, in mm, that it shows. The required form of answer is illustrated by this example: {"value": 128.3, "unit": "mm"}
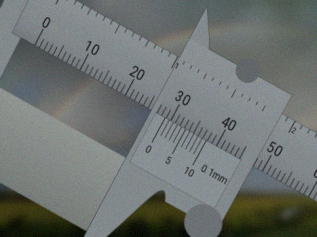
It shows {"value": 28.8, "unit": "mm"}
